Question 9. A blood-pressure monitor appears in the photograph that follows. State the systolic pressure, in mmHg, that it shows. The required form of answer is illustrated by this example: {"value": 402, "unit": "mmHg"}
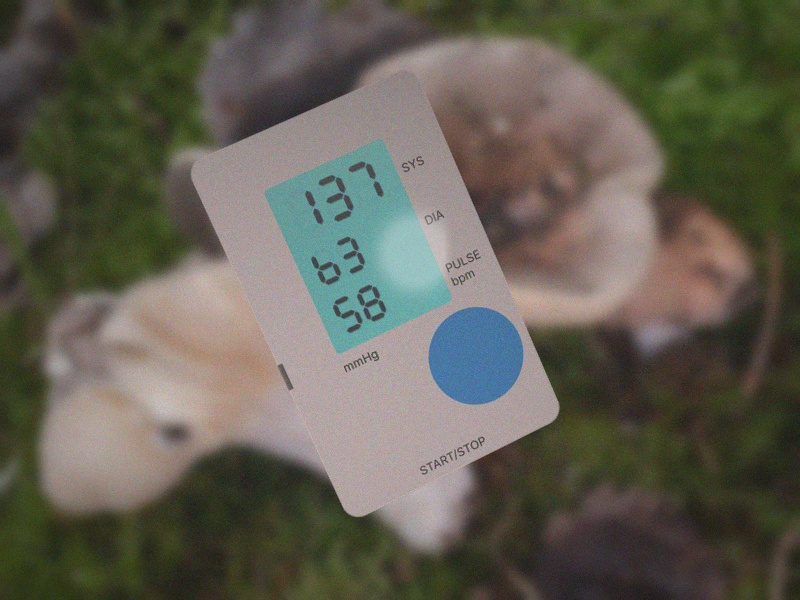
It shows {"value": 137, "unit": "mmHg"}
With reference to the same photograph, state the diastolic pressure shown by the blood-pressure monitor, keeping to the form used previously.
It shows {"value": 63, "unit": "mmHg"}
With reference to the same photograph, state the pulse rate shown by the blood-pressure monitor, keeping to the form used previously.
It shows {"value": 58, "unit": "bpm"}
